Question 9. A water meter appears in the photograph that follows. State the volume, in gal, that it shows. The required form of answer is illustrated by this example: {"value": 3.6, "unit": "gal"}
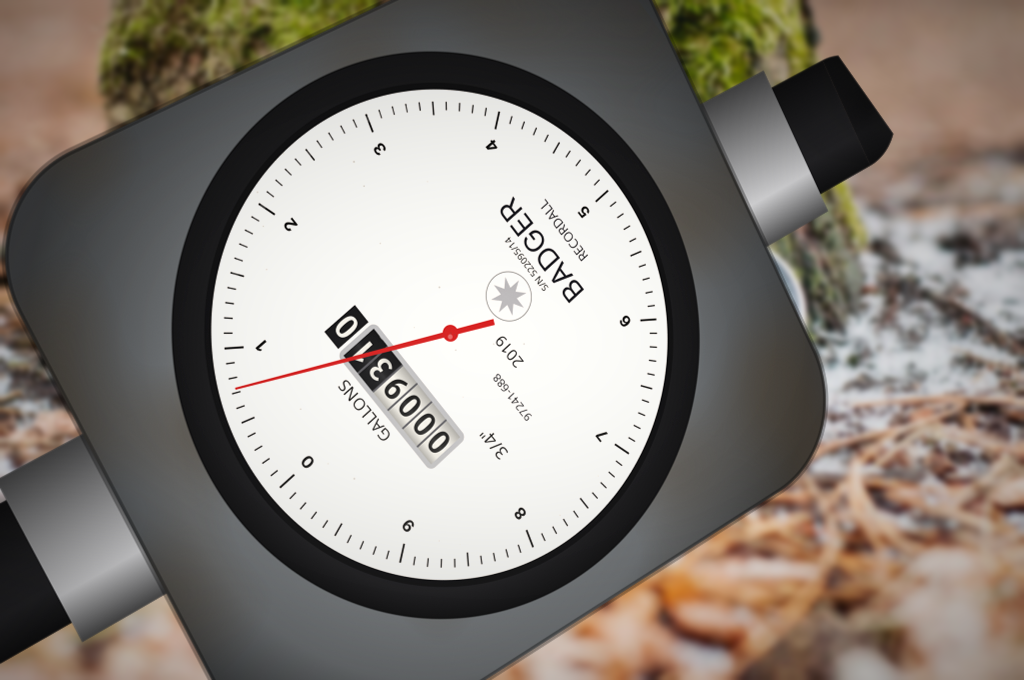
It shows {"value": 9310.7, "unit": "gal"}
